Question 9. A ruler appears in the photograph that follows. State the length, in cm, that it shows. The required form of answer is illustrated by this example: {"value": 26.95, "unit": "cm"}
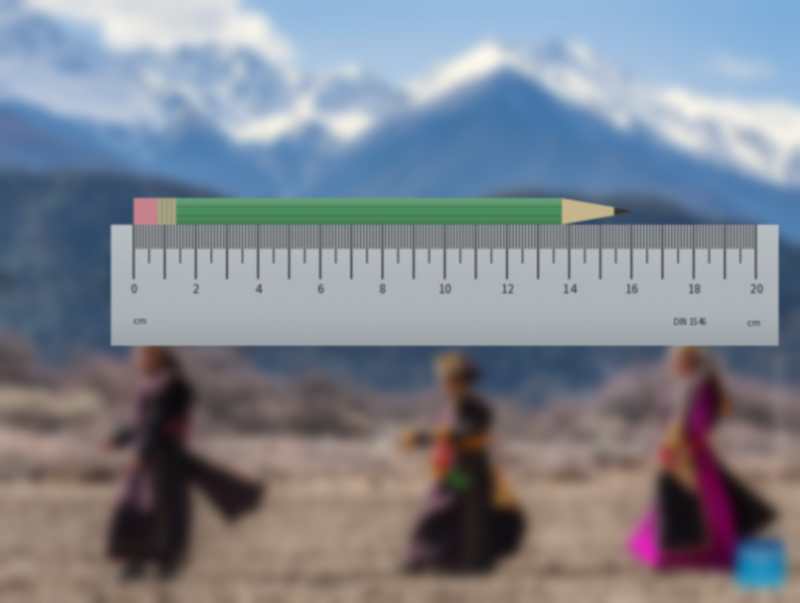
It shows {"value": 16, "unit": "cm"}
